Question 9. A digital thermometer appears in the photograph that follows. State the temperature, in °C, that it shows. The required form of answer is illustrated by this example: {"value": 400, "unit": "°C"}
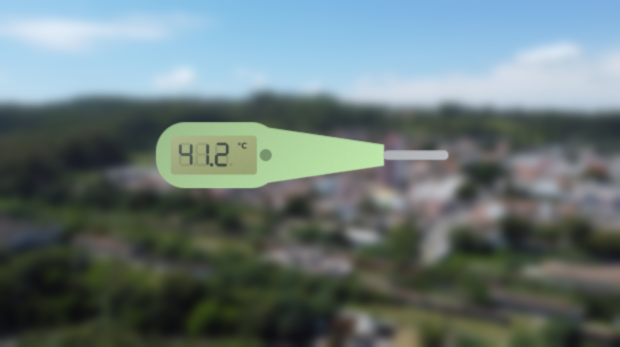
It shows {"value": 41.2, "unit": "°C"}
